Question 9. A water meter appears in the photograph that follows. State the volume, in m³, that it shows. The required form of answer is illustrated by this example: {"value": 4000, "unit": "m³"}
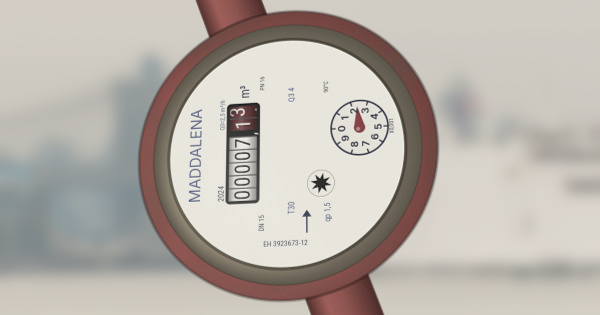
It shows {"value": 7.132, "unit": "m³"}
